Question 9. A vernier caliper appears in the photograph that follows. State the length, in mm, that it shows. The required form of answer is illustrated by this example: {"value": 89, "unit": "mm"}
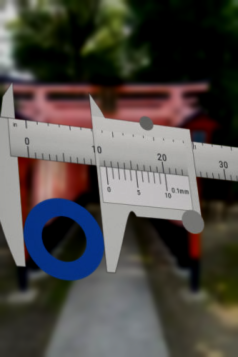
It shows {"value": 11.2, "unit": "mm"}
